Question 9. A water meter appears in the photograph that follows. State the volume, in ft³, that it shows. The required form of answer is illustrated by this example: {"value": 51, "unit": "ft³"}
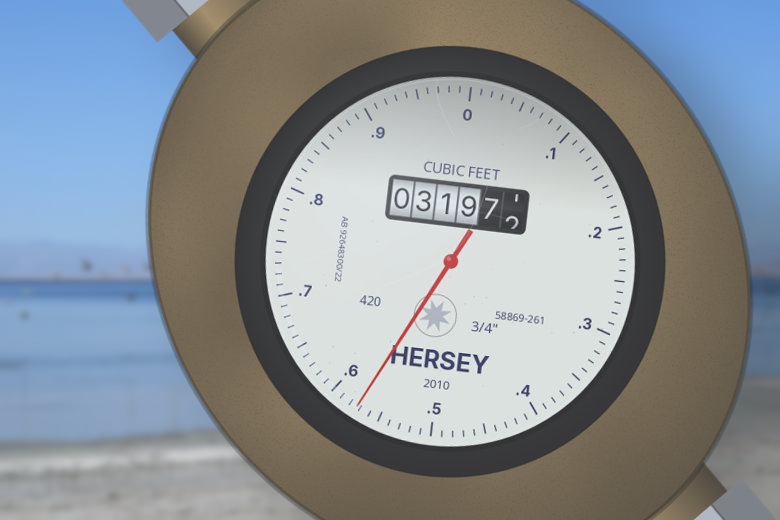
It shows {"value": 31971.57, "unit": "ft³"}
